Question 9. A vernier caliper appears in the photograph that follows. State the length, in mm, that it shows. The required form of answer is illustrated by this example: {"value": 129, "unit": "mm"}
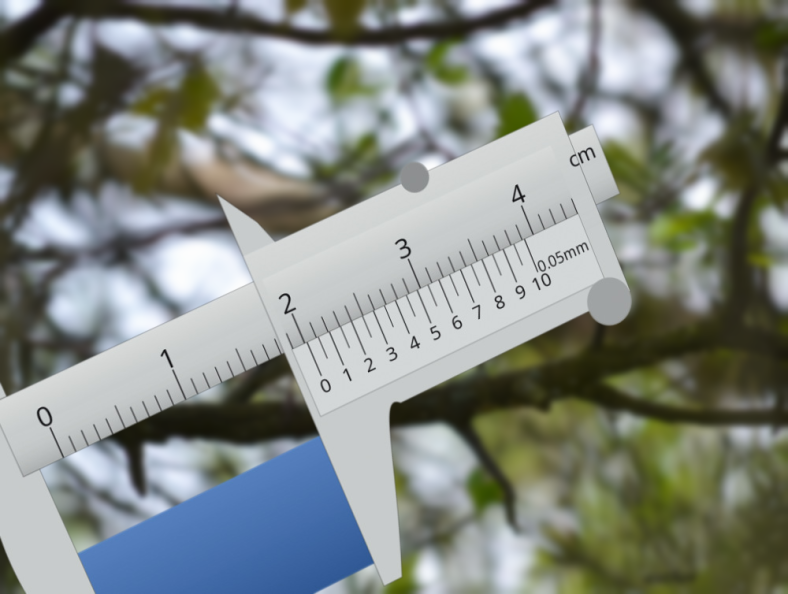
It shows {"value": 20.2, "unit": "mm"}
